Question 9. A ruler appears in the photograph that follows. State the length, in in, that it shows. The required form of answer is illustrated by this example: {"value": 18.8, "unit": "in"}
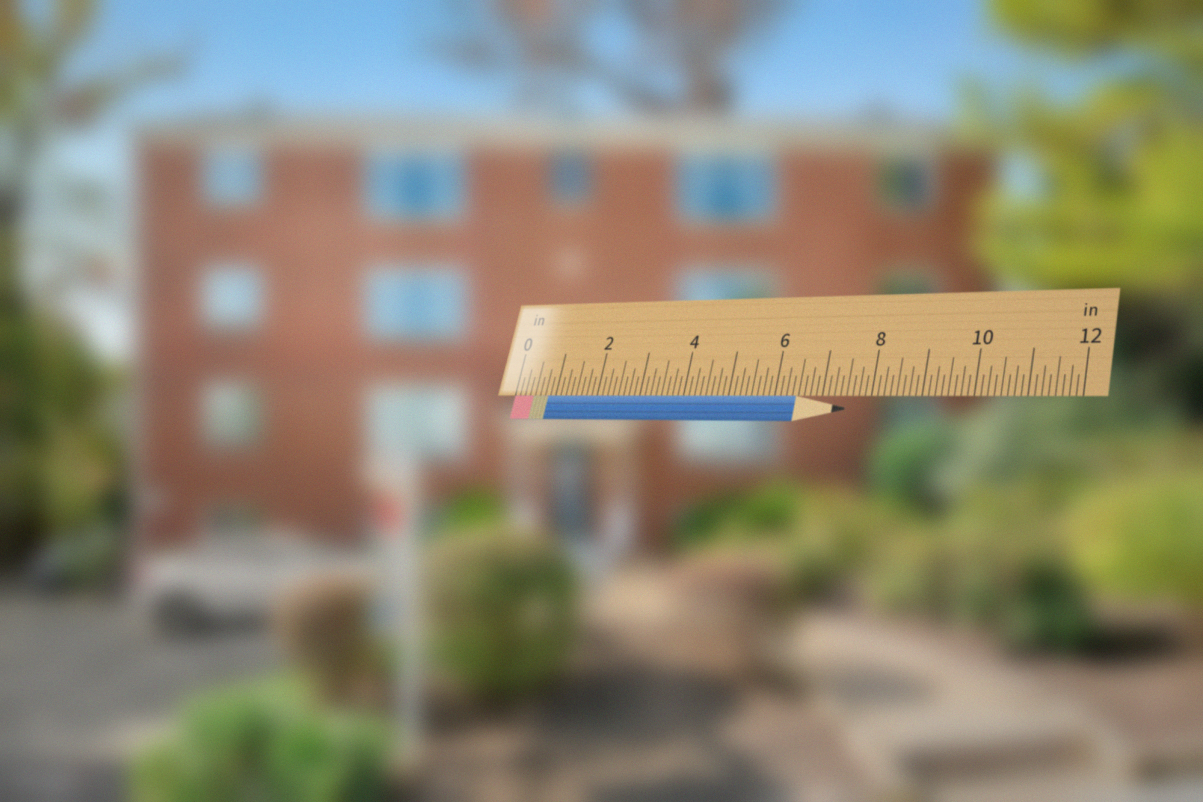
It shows {"value": 7.5, "unit": "in"}
